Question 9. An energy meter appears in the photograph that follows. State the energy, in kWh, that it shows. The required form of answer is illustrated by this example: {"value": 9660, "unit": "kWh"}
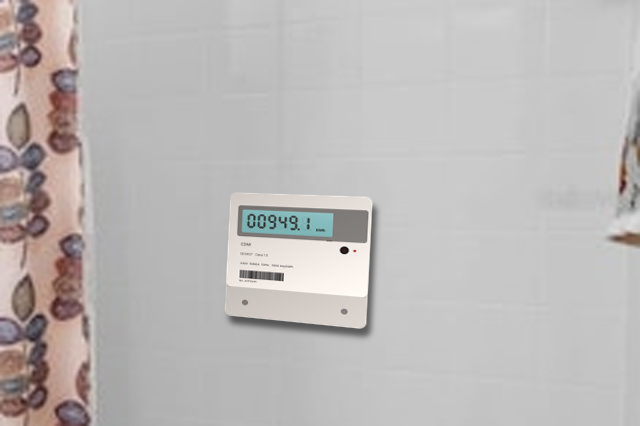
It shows {"value": 949.1, "unit": "kWh"}
